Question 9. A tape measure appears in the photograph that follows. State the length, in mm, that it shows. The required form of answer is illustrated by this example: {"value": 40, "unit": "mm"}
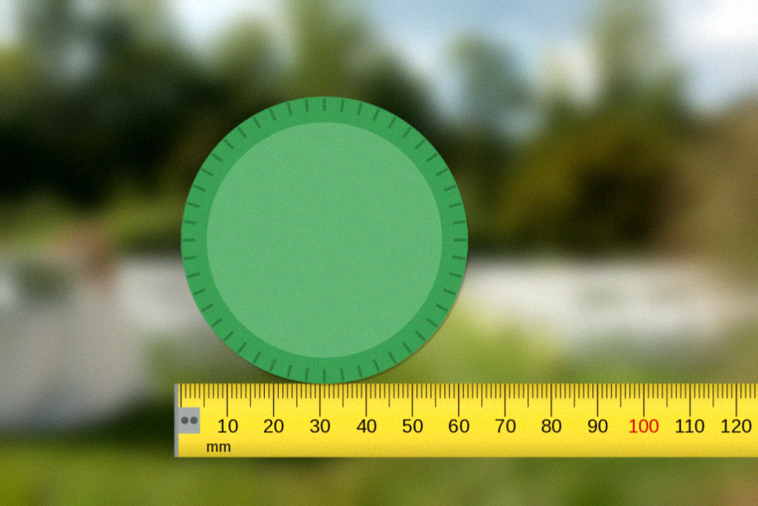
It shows {"value": 62, "unit": "mm"}
